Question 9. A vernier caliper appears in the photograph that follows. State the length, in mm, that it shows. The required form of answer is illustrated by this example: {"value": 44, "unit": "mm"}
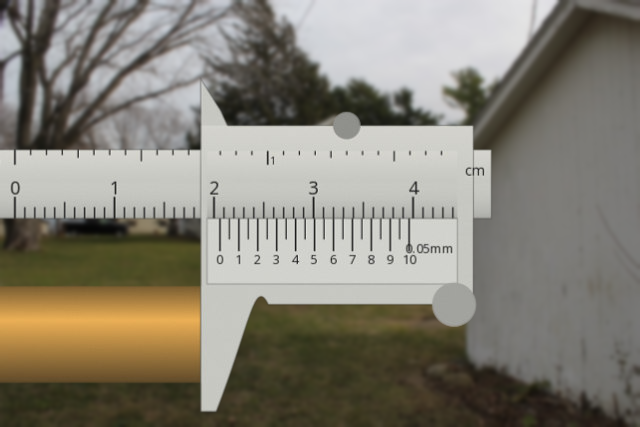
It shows {"value": 20.6, "unit": "mm"}
